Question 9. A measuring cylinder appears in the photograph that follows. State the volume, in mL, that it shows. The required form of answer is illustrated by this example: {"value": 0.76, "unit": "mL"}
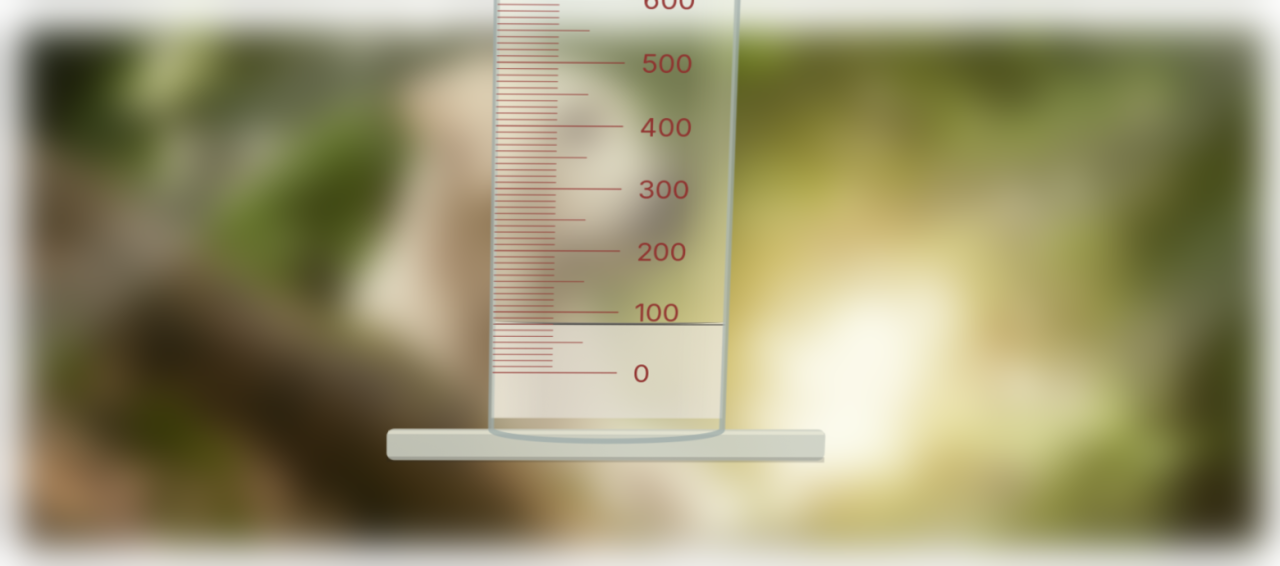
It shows {"value": 80, "unit": "mL"}
